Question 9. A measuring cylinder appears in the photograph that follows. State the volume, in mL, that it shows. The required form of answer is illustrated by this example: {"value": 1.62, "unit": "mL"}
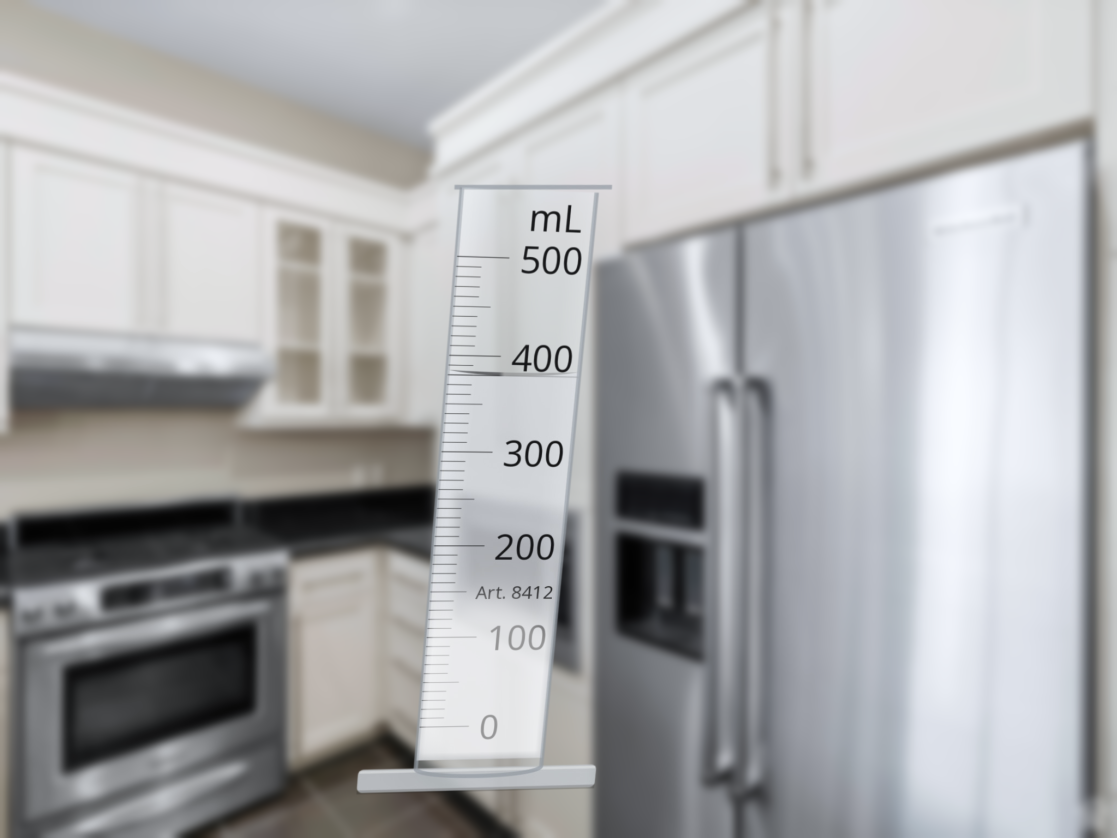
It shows {"value": 380, "unit": "mL"}
